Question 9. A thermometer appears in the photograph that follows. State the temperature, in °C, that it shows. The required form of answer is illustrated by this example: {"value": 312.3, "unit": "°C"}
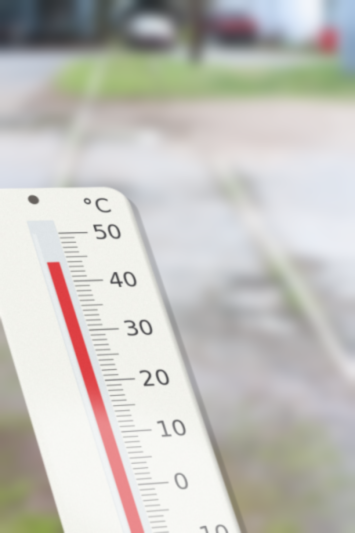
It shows {"value": 44, "unit": "°C"}
